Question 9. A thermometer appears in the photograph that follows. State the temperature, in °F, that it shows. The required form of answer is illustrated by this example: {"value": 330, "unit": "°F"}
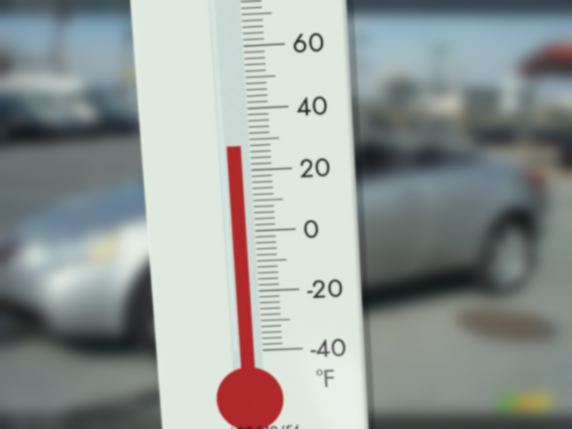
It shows {"value": 28, "unit": "°F"}
